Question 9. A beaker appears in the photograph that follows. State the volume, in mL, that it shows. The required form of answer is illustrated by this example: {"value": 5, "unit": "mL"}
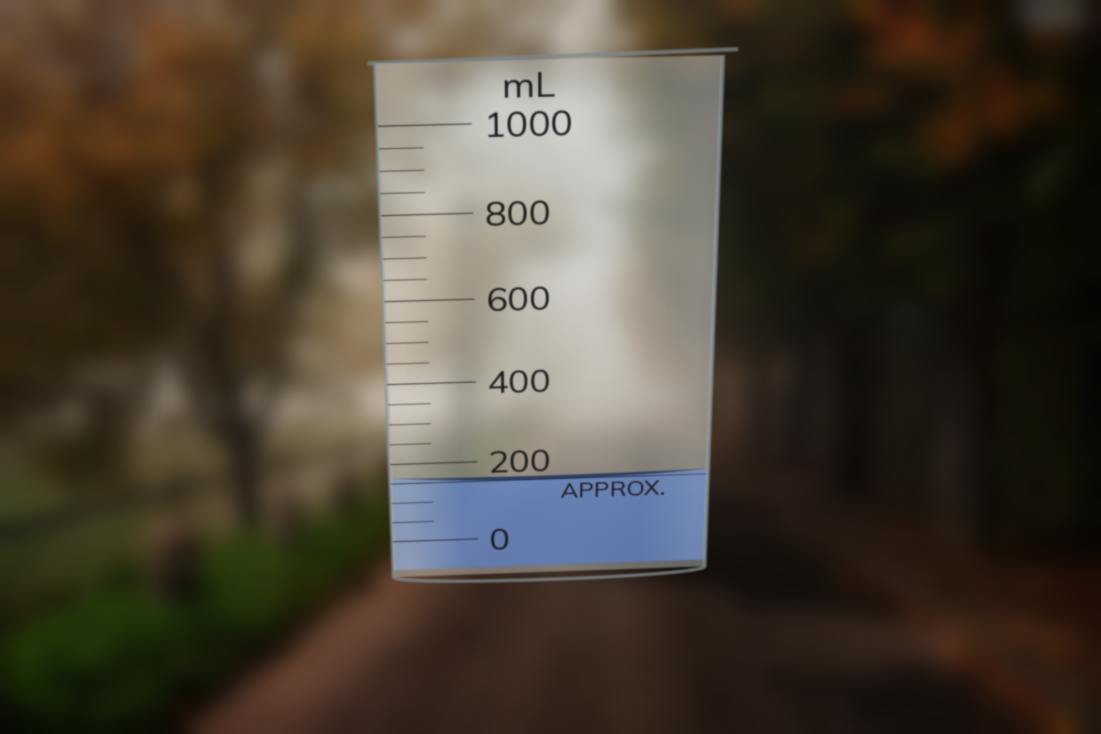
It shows {"value": 150, "unit": "mL"}
